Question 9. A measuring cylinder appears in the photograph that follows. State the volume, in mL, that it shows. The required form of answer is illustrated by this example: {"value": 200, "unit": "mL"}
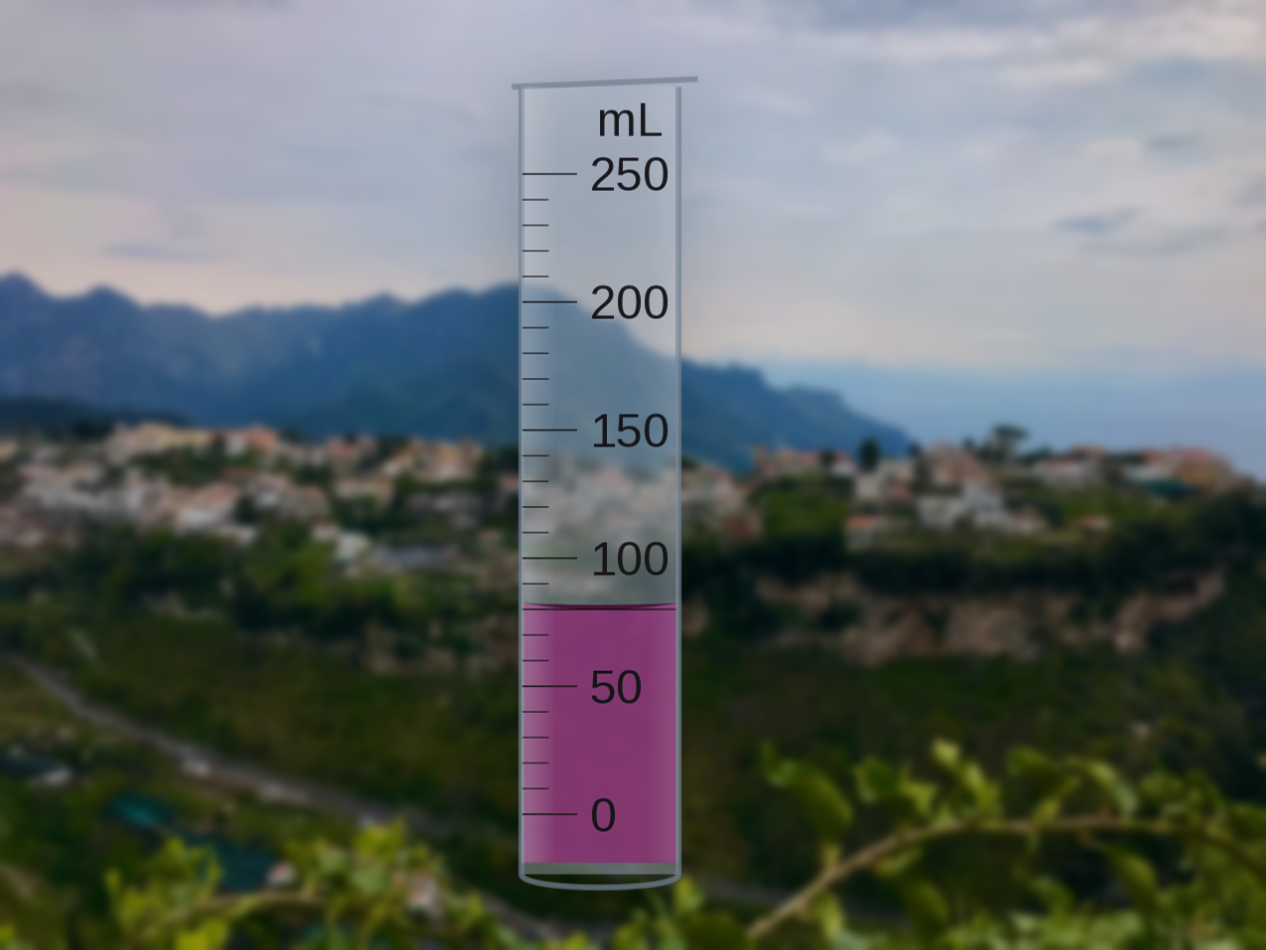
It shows {"value": 80, "unit": "mL"}
